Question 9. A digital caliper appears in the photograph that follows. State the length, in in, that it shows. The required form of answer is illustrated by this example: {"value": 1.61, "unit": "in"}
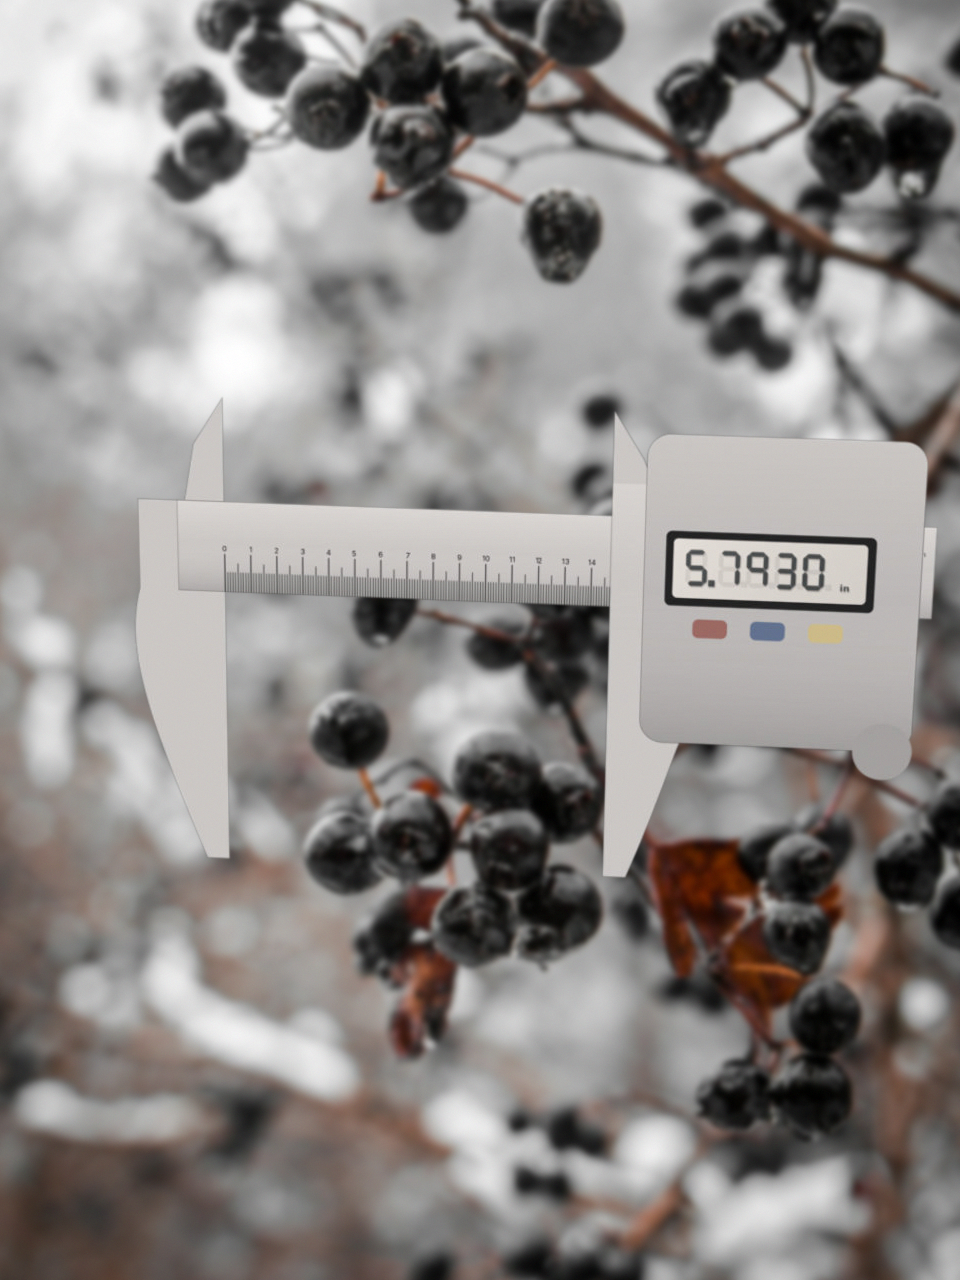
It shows {"value": 5.7930, "unit": "in"}
